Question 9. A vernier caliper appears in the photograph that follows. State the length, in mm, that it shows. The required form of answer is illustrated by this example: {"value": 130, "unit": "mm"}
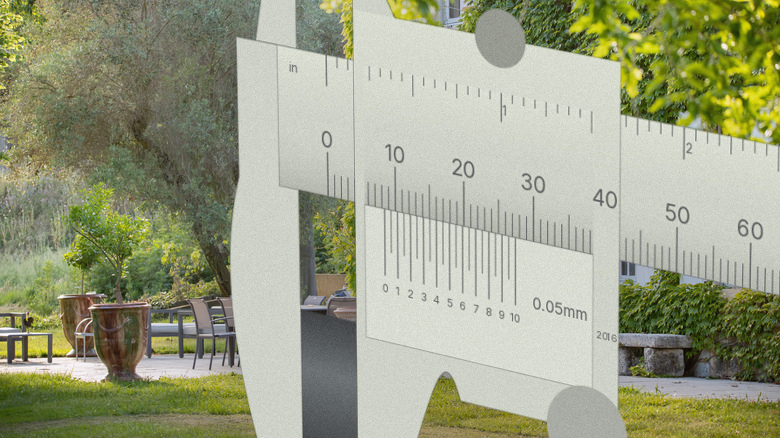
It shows {"value": 8.4, "unit": "mm"}
